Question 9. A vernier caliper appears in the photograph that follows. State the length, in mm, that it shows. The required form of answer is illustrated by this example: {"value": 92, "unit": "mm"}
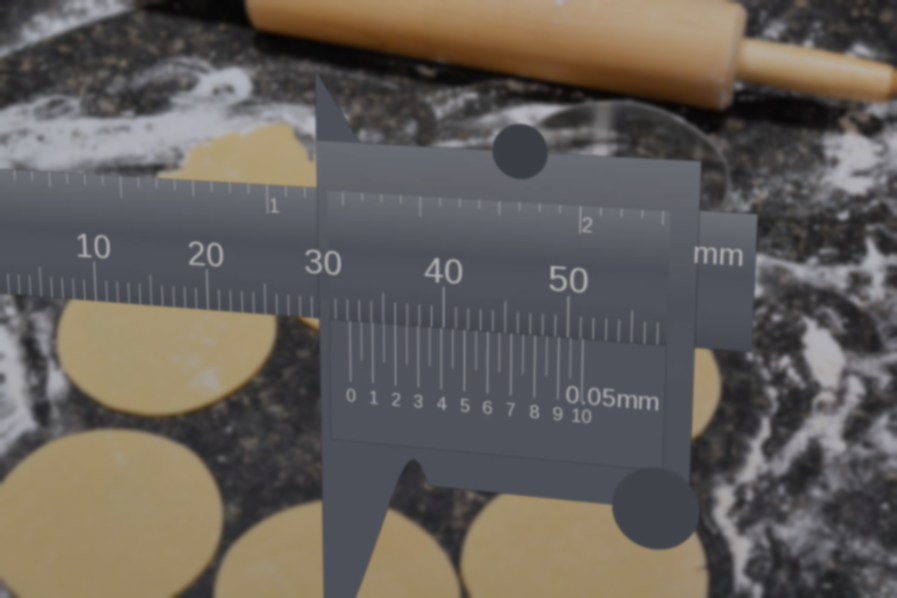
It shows {"value": 32.2, "unit": "mm"}
